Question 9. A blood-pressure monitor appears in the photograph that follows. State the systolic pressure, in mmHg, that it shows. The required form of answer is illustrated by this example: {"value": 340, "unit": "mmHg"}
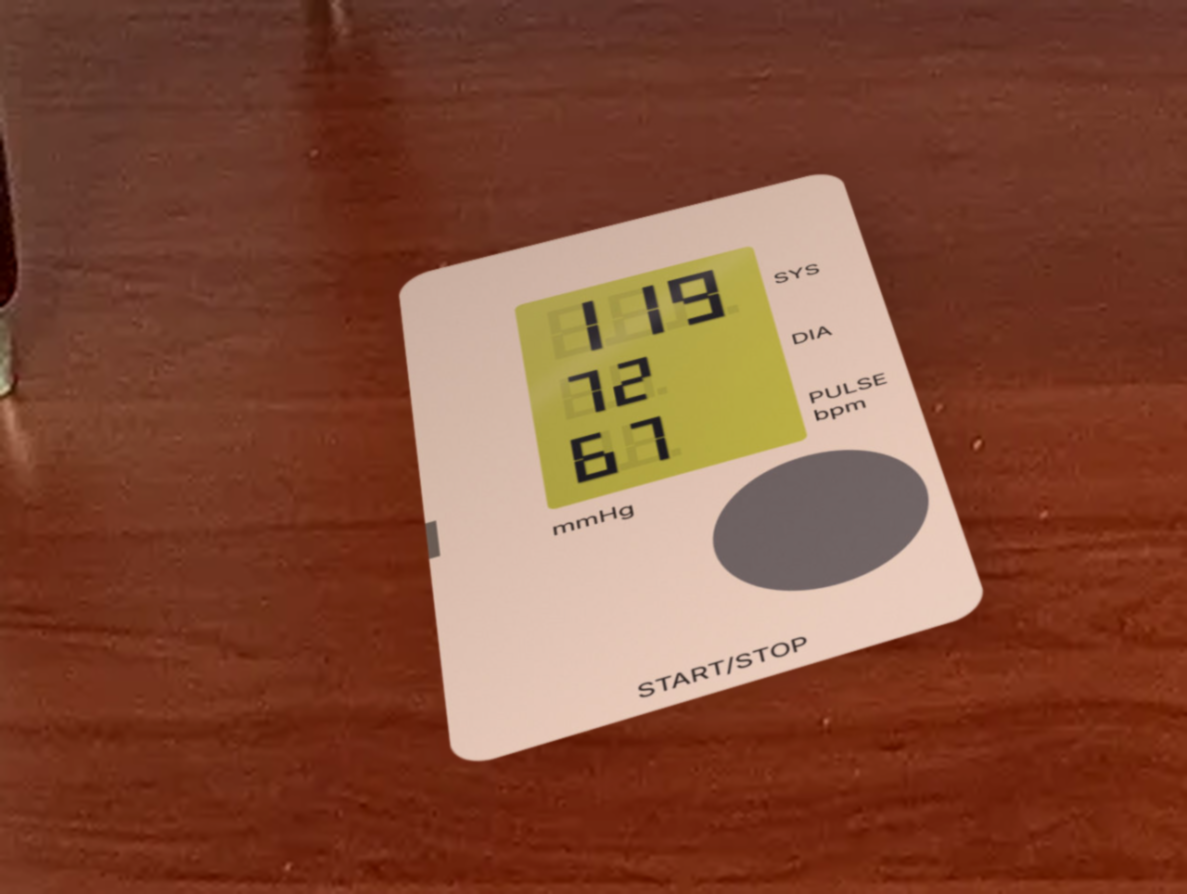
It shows {"value": 119, "unit": "mmHg"}
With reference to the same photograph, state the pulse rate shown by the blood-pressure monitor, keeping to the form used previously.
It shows {"value": 67, "unit": "bpm"}
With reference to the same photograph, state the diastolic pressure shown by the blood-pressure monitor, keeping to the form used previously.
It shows {"value": 72, "unit": "mmHg"}
